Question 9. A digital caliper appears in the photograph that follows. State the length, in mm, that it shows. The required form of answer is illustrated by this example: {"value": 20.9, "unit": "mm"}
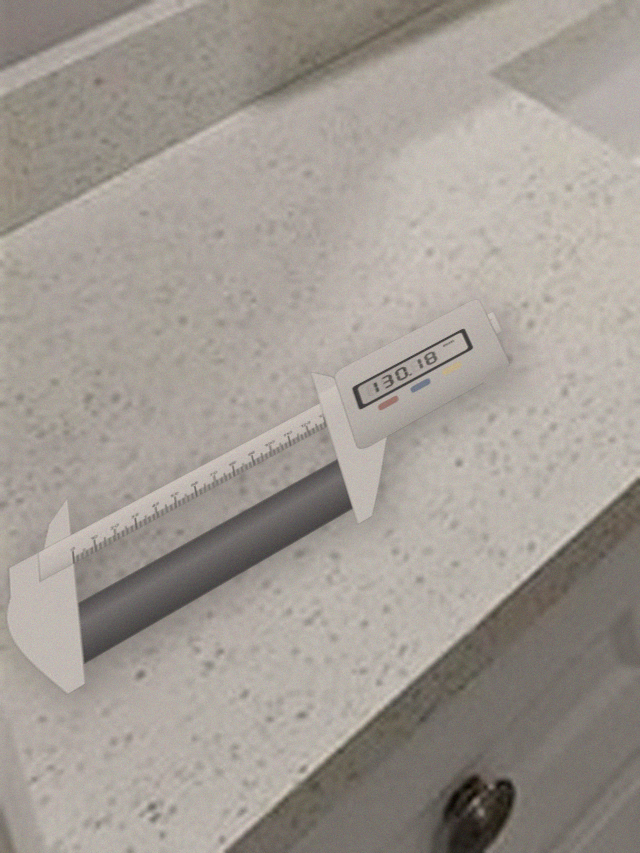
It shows {"value": 130.18, "unit": "mm"}
